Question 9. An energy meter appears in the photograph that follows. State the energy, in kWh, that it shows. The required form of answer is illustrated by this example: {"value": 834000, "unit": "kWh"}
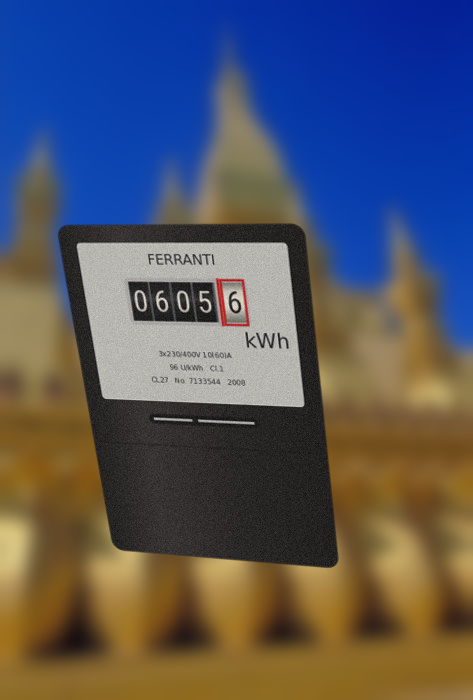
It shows {"value": 605.6, "unit": "kWh"}
